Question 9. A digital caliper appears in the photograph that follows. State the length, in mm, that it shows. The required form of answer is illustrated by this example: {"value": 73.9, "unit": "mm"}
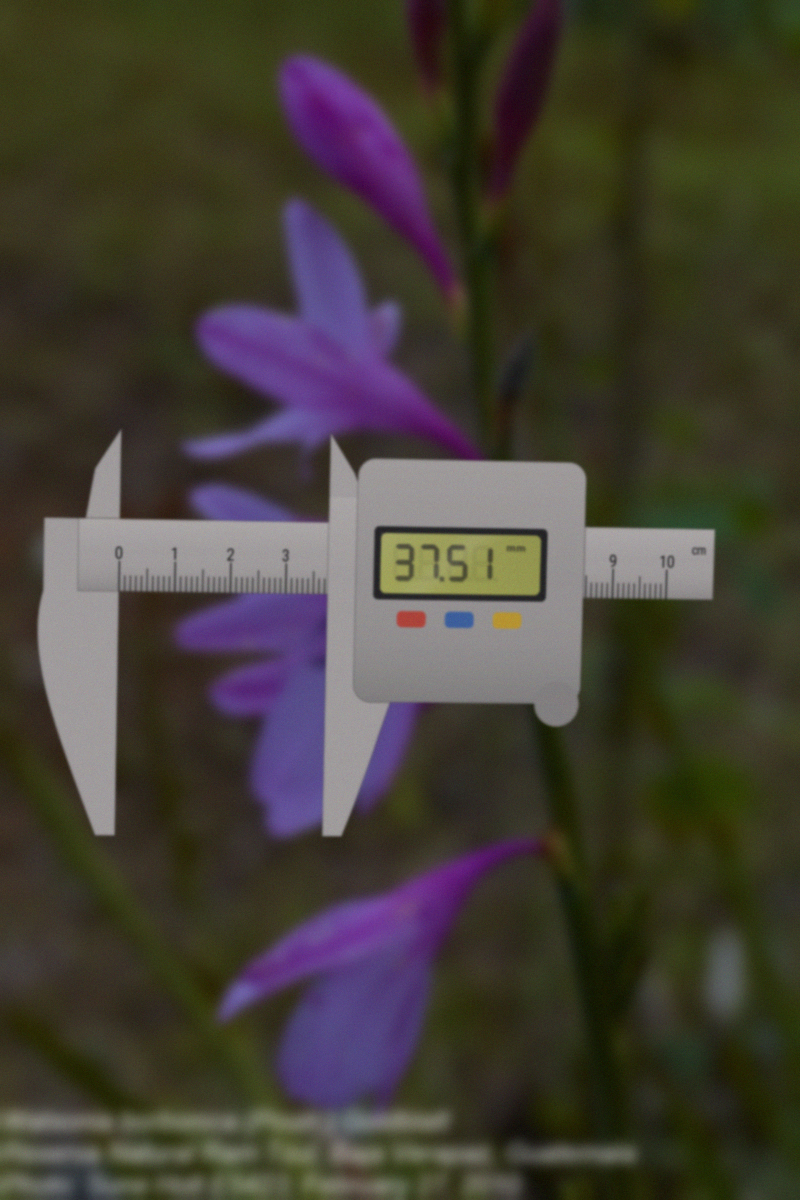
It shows {"value": 37.51, "unit": "mm"}
